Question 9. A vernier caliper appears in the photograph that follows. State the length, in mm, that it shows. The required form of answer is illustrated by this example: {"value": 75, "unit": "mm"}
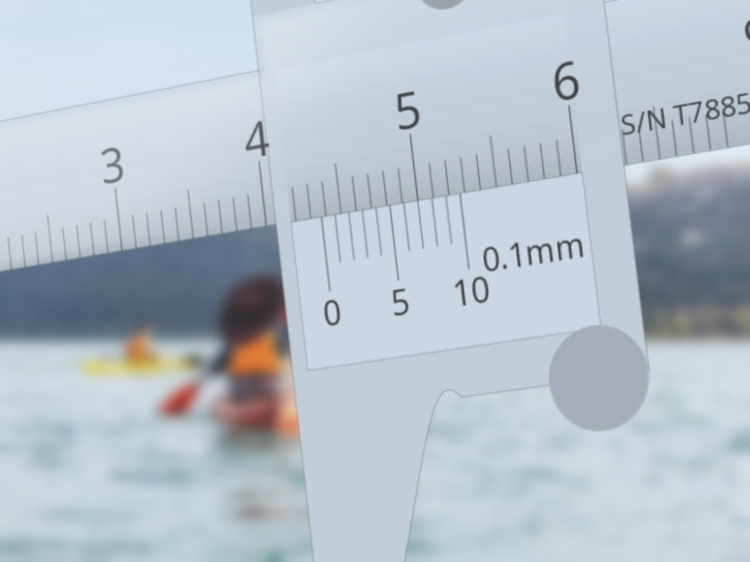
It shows {"value": 43.7, "unit": "mm"}
